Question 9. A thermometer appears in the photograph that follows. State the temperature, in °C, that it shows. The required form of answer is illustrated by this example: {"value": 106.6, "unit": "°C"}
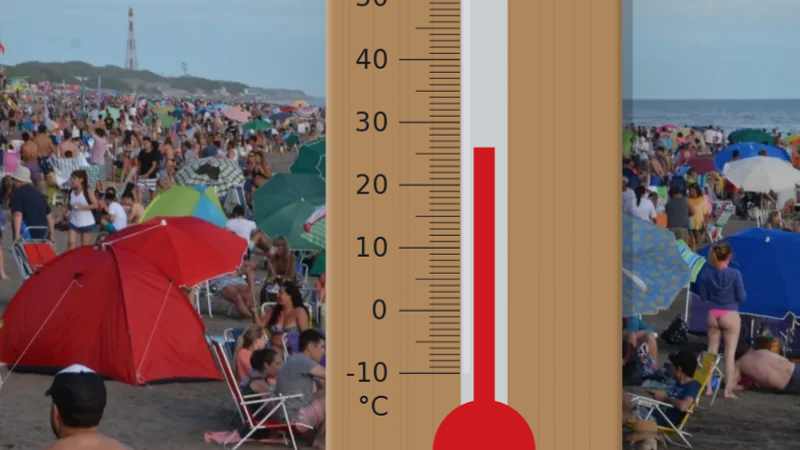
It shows {"value": 26, "unit": "°C"}
